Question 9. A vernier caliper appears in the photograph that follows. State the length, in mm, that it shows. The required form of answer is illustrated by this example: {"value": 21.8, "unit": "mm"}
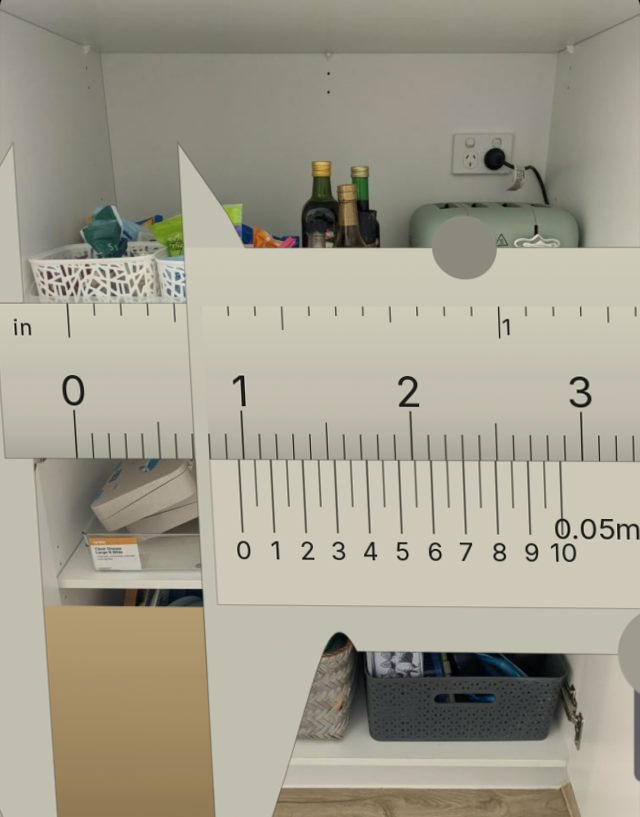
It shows {"value": 9.7, "unit": "mm"}
